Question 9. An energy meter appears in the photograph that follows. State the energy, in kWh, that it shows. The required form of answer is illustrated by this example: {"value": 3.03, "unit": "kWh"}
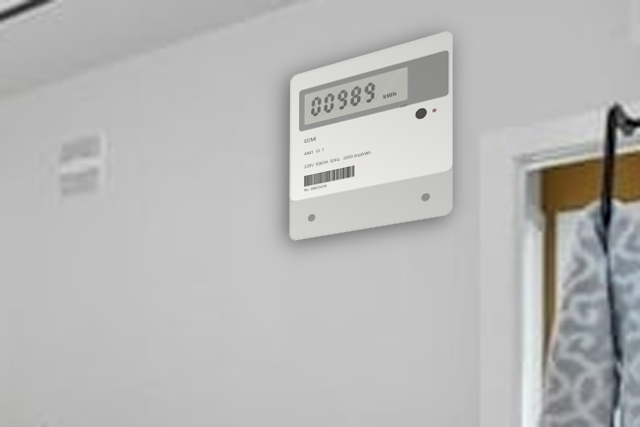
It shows {"value": 989, "unit": "kWh"}
